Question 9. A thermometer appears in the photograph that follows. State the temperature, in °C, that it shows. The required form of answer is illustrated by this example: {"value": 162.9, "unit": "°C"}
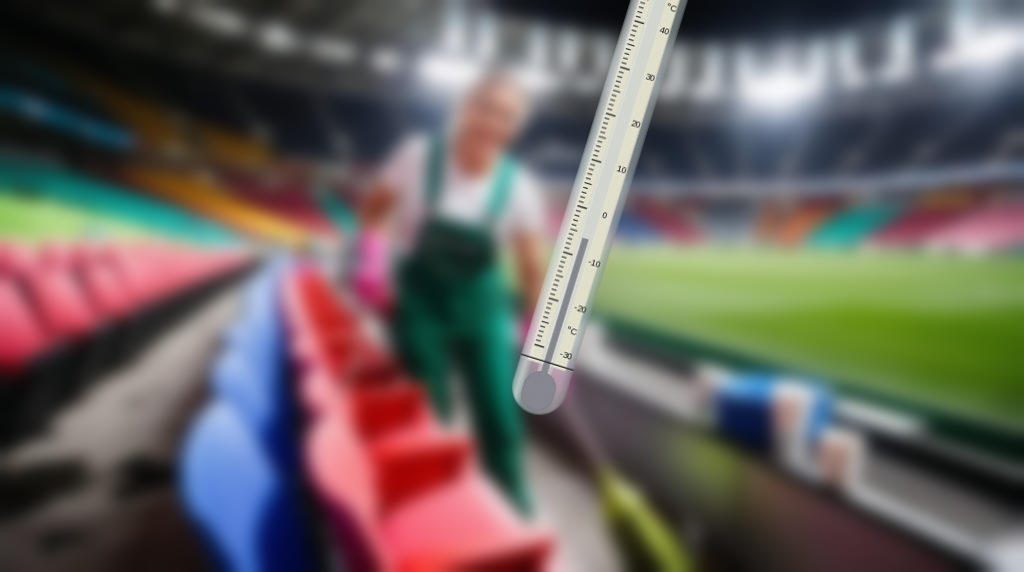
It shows {"value": -6, "unit": "°C"}
